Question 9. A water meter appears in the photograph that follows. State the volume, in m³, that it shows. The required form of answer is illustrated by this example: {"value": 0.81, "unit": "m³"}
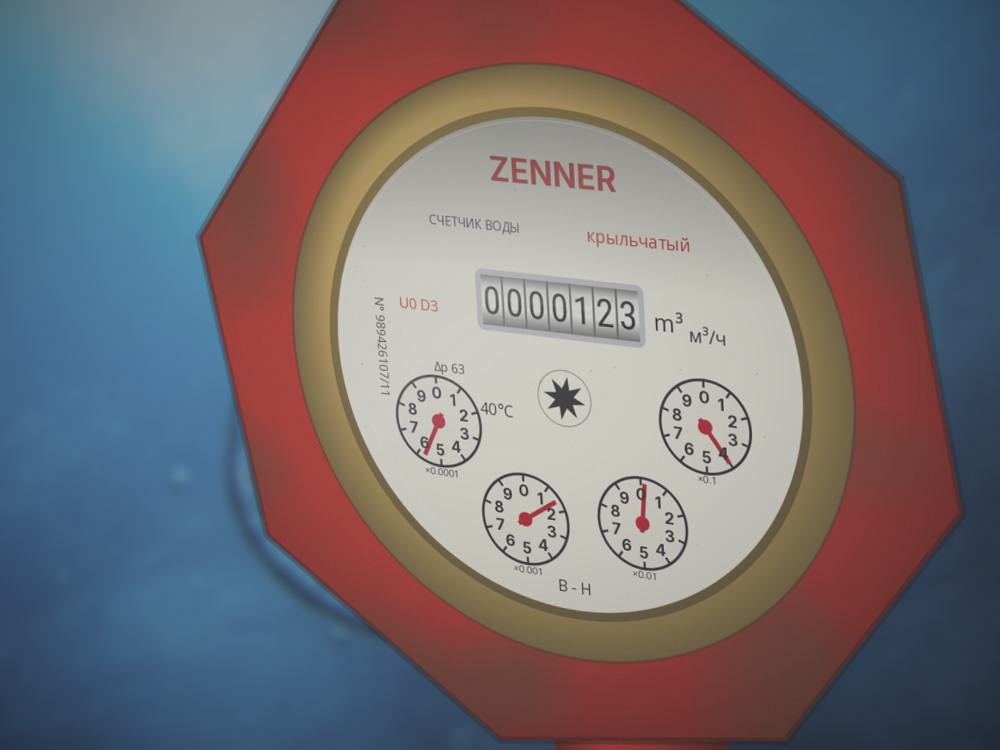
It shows {"value": 123.4015, "unit": "m³"}
